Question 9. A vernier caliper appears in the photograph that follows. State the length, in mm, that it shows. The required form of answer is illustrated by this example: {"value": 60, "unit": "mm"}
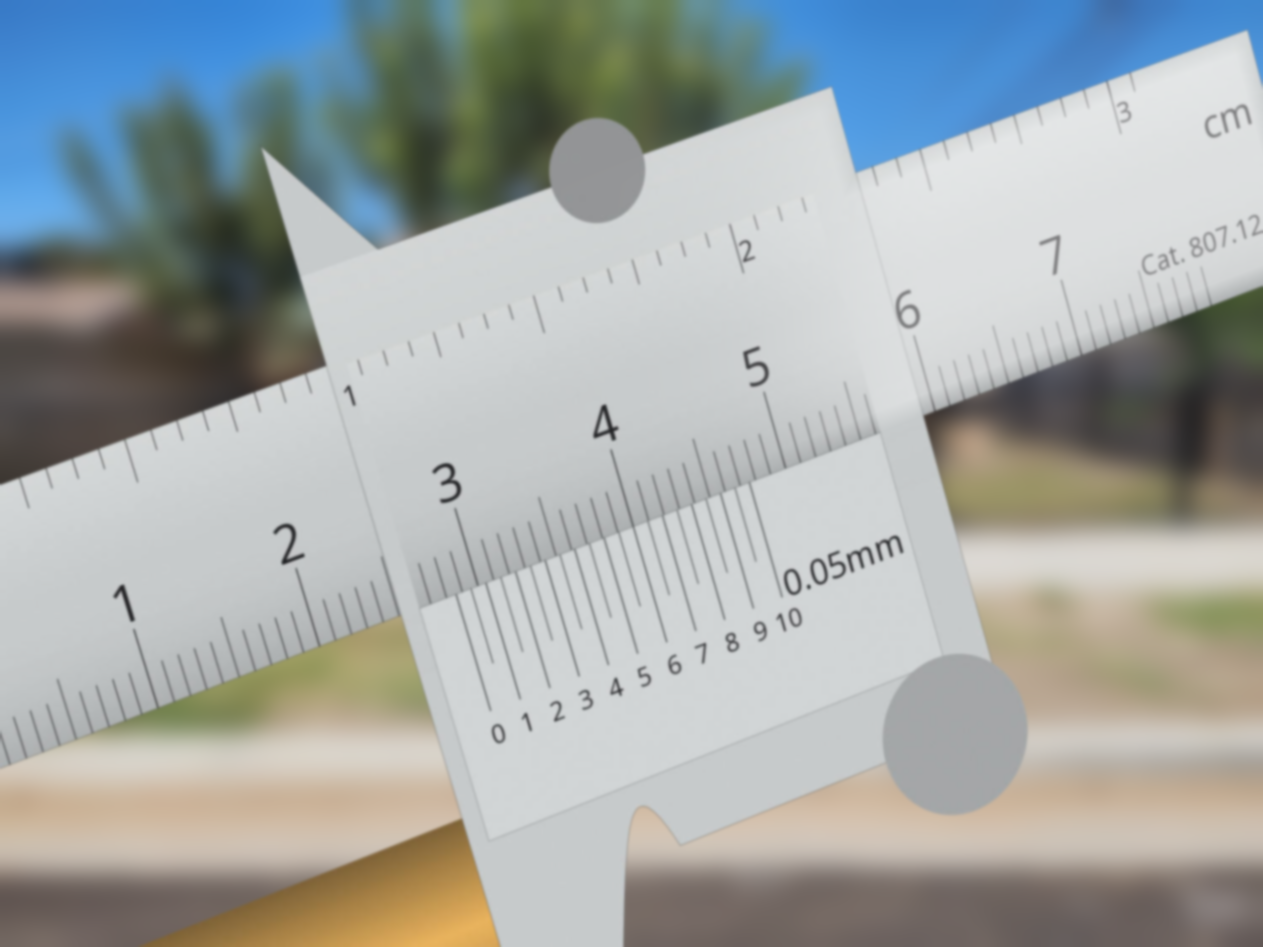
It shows {"value": 28.6, "unit": "mm"}
